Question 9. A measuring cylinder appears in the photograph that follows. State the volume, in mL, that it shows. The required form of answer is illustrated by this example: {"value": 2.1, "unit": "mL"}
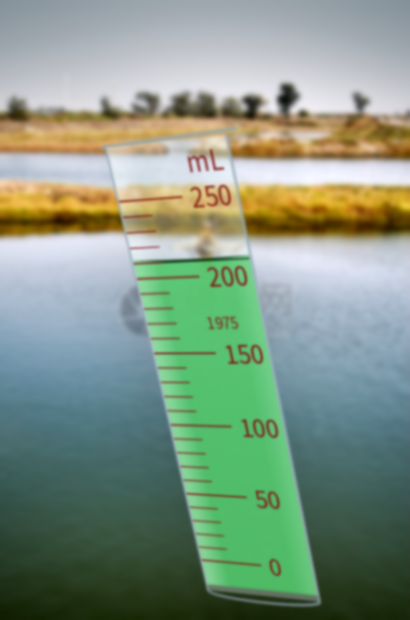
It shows {"value": 210, "unit": "mL"}
